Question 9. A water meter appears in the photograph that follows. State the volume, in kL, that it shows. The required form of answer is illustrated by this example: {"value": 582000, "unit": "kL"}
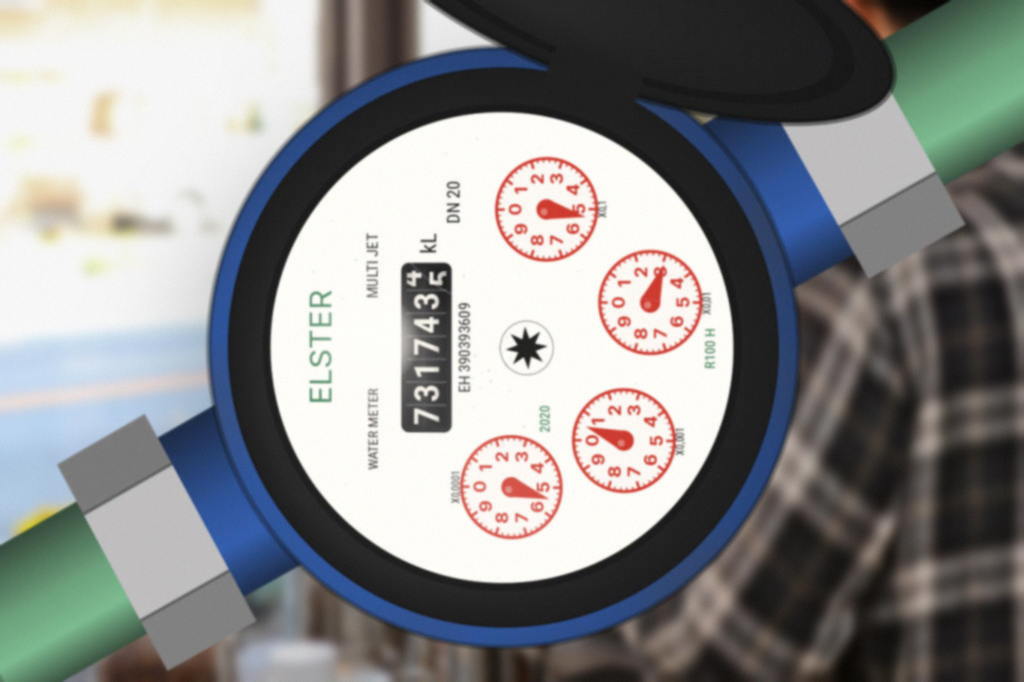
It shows {"value": 7317434.5305, "unit": "kL"}
